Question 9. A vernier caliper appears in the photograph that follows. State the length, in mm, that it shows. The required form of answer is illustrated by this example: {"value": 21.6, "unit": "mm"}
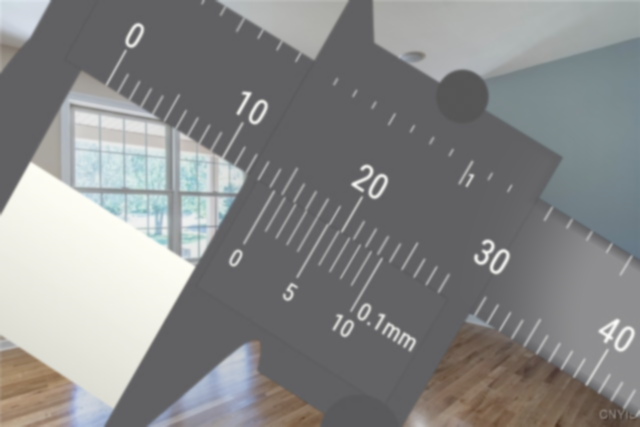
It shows {"value": 14.4, "unit": "mm"}
